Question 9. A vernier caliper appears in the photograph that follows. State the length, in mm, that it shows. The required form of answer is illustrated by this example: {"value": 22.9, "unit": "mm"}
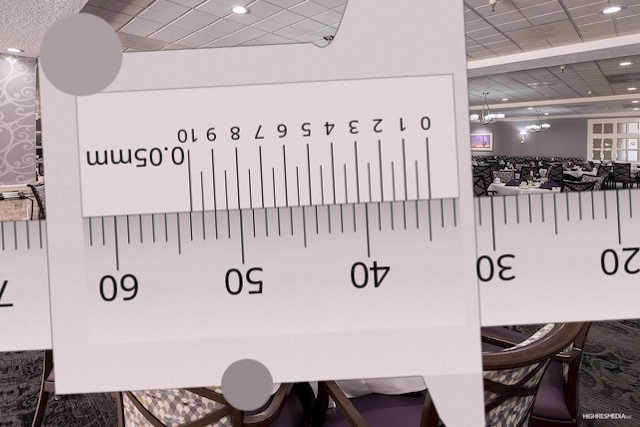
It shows {"value": 34.9, "unit": "mm"}
